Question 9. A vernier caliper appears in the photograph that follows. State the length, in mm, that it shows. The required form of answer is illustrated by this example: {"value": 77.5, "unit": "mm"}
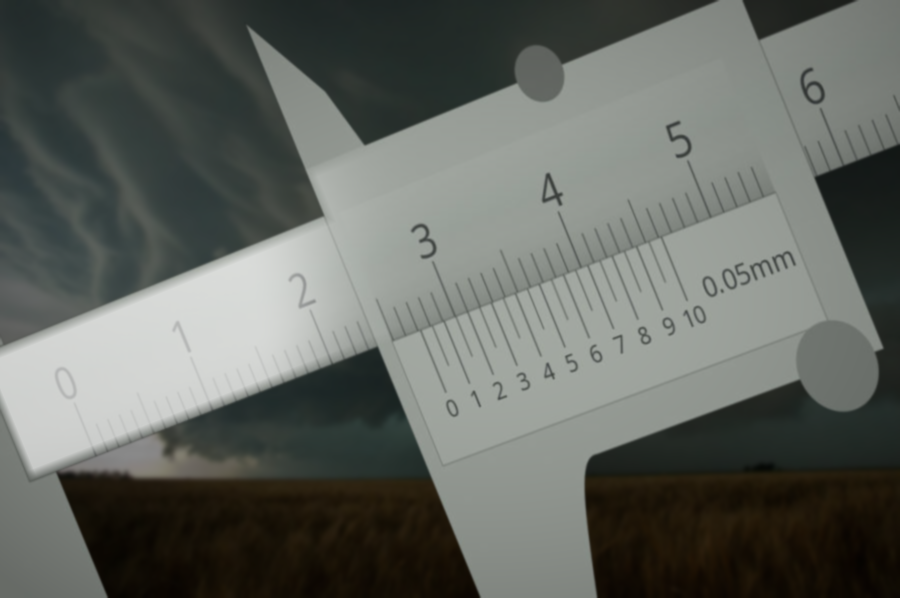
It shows {"value": 27.2, "unit": "mm"}
